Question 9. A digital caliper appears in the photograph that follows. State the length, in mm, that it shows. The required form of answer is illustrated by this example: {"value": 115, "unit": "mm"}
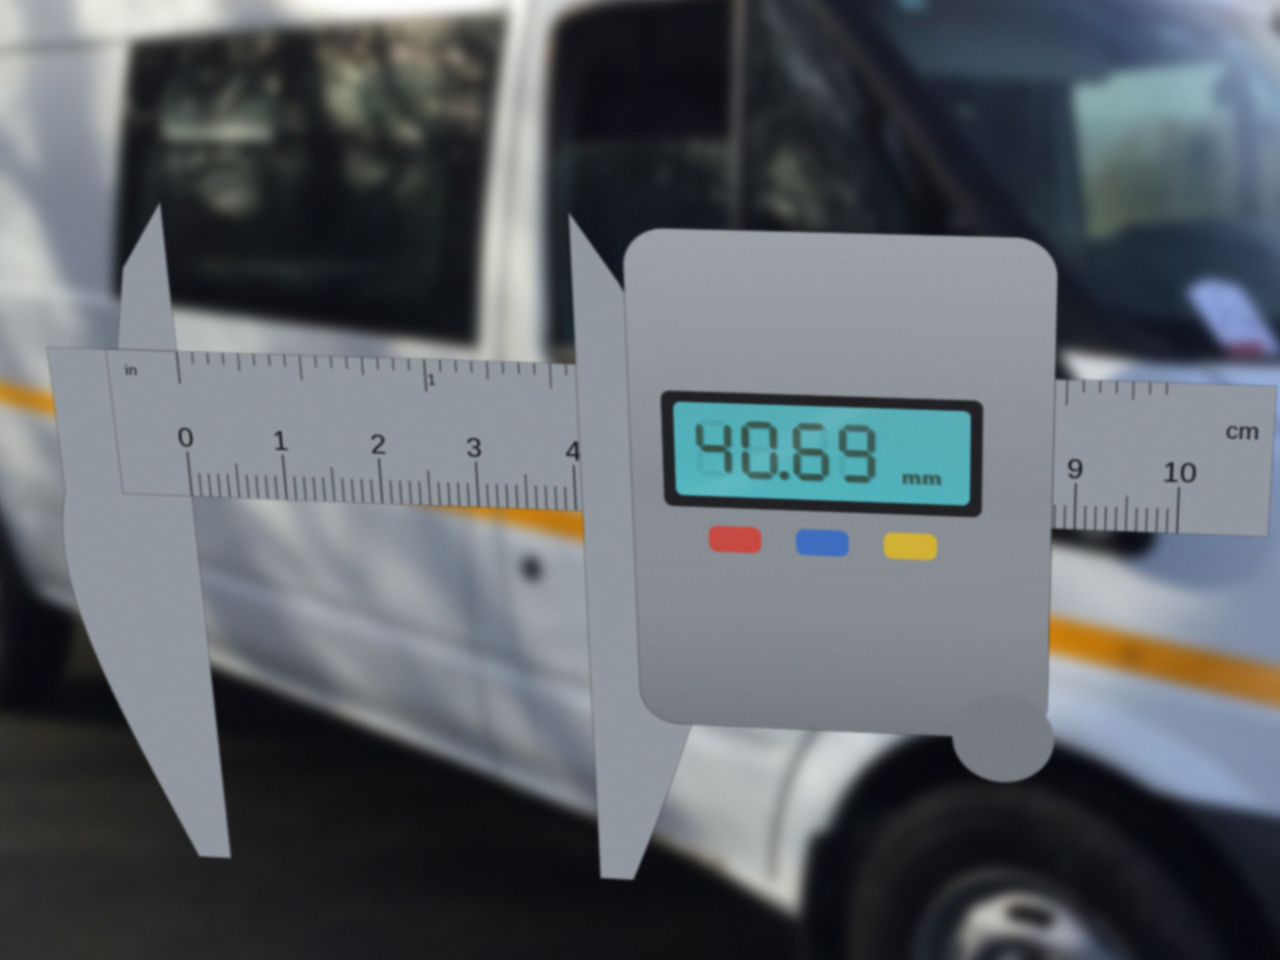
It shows {"value": 40.69, "unit": "mm"}
